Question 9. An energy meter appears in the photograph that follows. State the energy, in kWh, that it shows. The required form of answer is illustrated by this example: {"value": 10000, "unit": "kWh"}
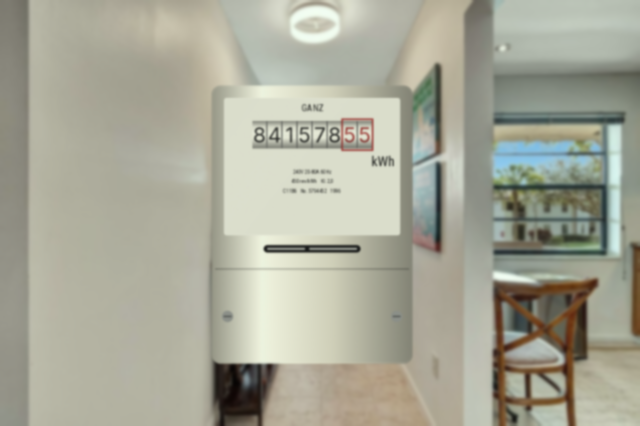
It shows {"value": 841578.55, "unit": "kWh"}
